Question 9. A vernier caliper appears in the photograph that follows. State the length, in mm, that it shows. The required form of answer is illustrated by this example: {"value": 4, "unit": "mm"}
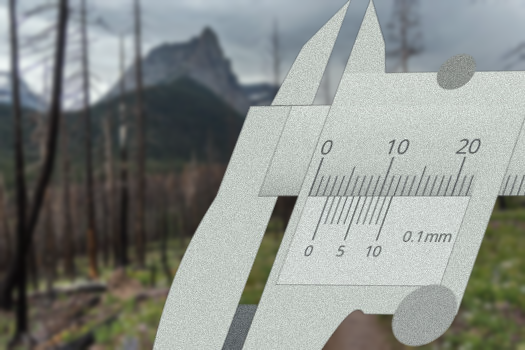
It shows {"value": 2.8, "unit": "mm"}
